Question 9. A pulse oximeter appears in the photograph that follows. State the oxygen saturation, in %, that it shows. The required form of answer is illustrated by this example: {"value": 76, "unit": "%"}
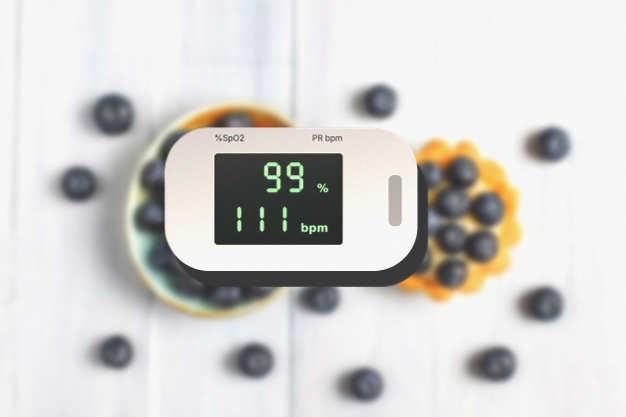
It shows {"value": 99, "unit": "%"}
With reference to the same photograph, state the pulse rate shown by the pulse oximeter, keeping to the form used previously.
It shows {"value": 111, "unit": "bpm"}
